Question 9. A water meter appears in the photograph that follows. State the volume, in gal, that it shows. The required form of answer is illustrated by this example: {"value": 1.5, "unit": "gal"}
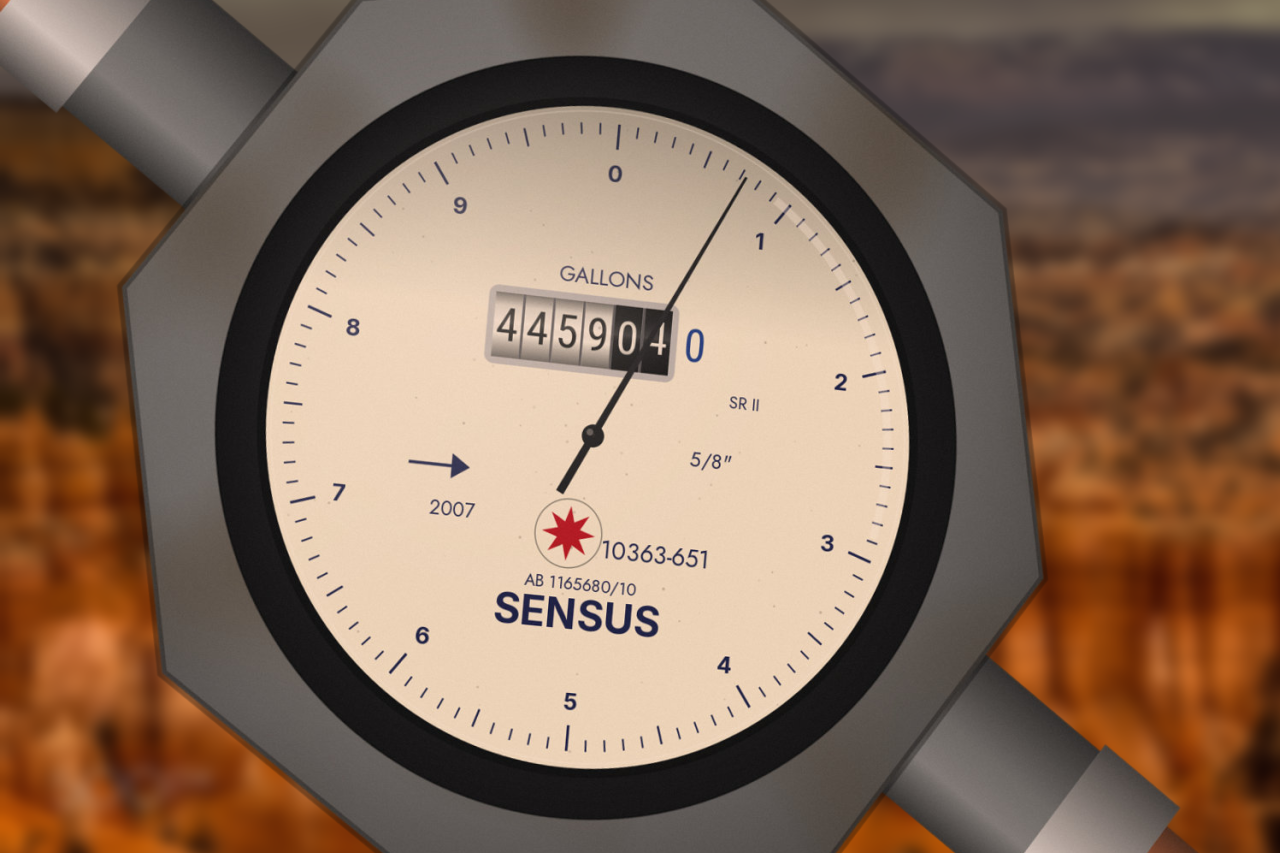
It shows {"value": 4459040.7, "unit": "gal"}
